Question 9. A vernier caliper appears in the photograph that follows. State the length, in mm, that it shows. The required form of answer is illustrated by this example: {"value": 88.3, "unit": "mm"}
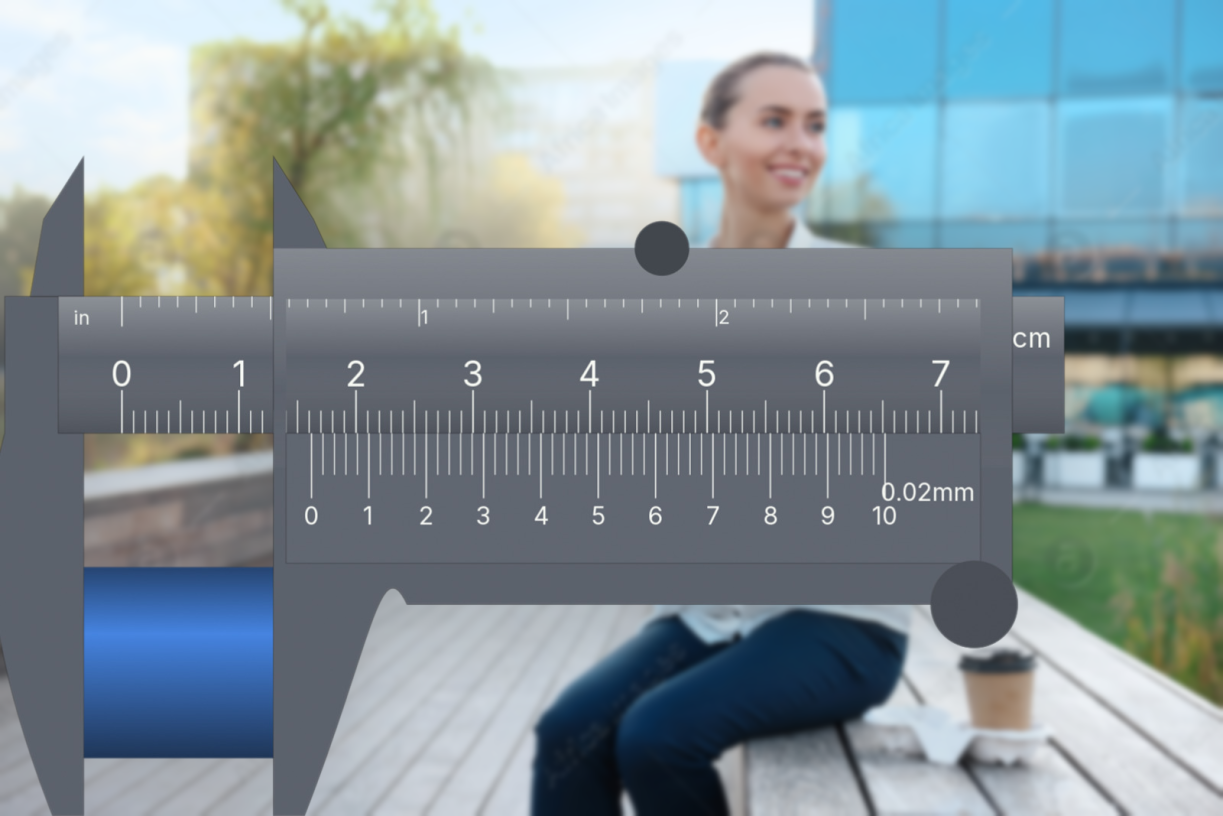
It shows {"value": 16.2, "unit": "mm"}
